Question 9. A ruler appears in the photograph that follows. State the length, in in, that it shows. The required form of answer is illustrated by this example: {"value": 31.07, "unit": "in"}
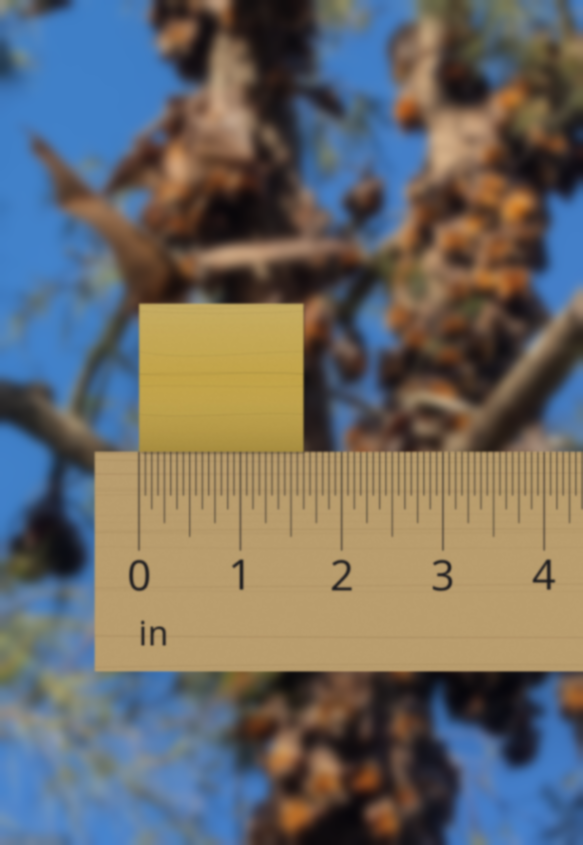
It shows {"value": 1.625, "unit": "in"}
